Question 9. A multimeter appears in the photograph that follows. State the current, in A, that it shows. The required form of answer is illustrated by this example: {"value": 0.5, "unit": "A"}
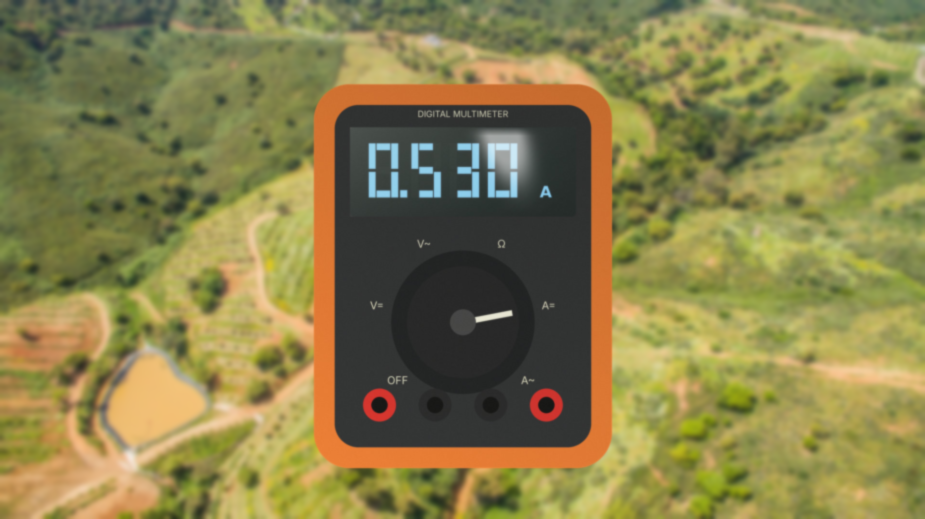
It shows {"value": 0.530, "unit": "A"}
